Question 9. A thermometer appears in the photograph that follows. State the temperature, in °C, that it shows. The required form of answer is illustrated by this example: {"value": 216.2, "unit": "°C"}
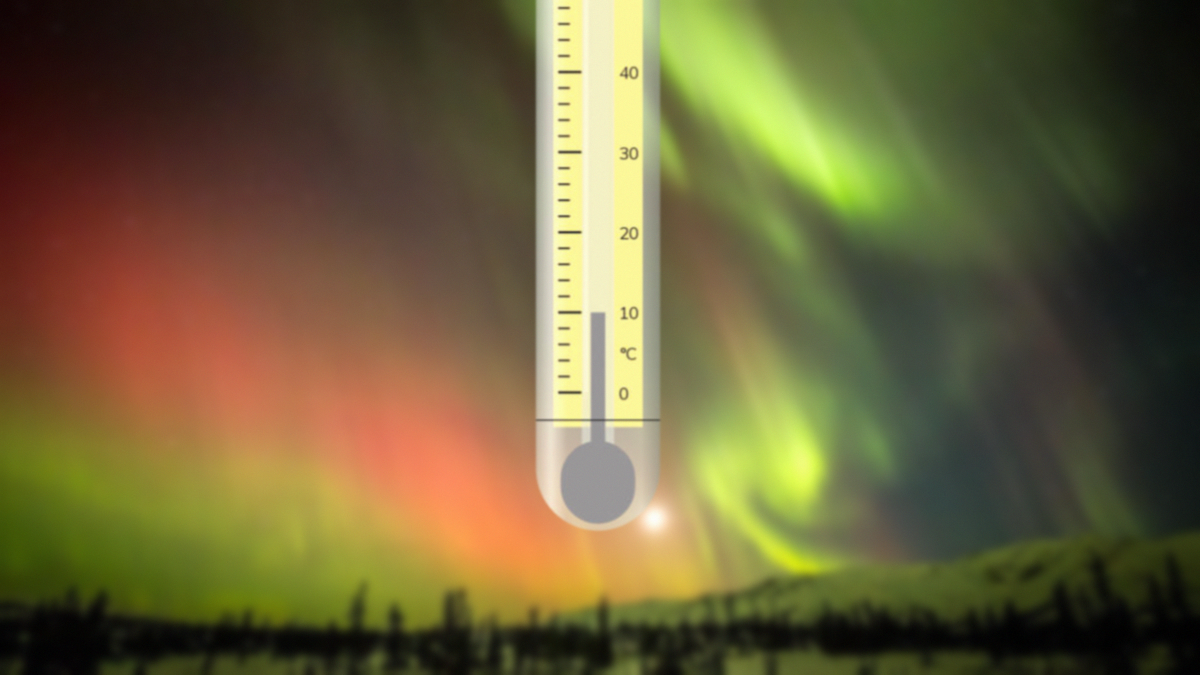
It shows {"value": 10, "unit": "°C"}
